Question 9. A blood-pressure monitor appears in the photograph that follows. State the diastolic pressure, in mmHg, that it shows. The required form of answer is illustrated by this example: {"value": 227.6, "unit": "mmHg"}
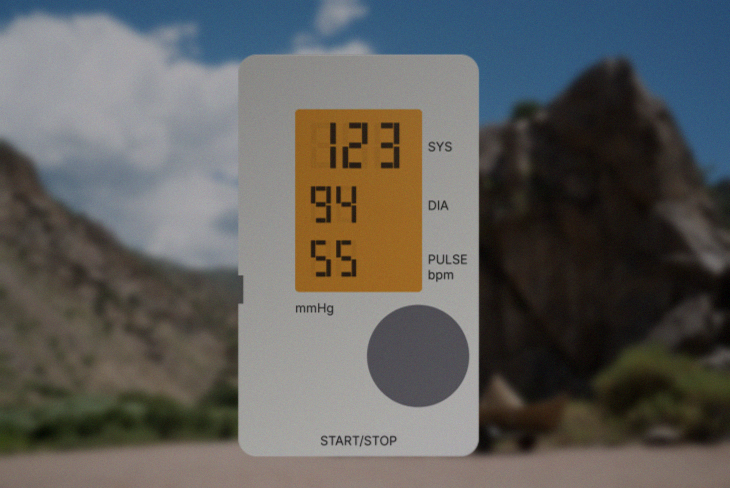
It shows {"value": 94, "unit": "mmHg"}
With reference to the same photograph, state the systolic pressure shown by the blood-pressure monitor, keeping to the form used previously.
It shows {"value": 123, "unit": "mmHg"}
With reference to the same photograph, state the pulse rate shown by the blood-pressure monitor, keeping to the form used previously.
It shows {"value": 55, "unit": "bpm"}
